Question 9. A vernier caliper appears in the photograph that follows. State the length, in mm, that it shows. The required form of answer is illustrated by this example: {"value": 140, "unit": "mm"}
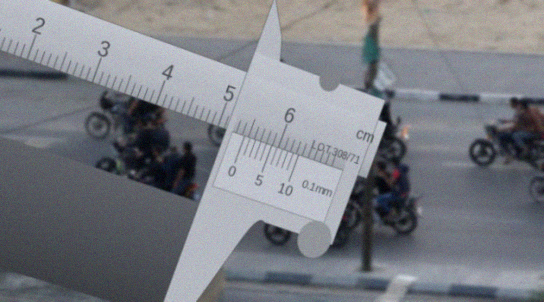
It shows {"value": 54.4, "unit": "mm"}
